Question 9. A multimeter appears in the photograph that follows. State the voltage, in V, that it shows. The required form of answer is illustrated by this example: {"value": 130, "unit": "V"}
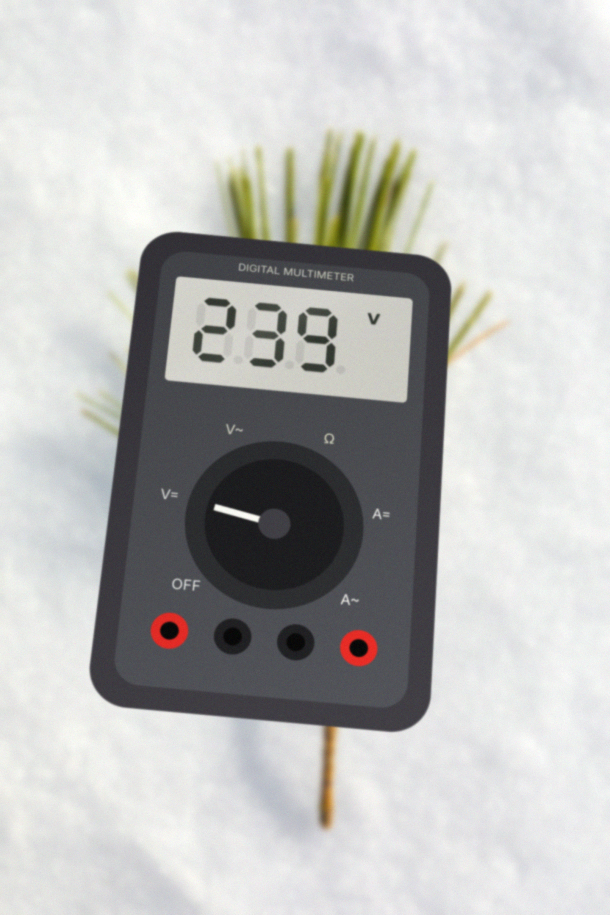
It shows {"value": 239, "unit": "V"}
